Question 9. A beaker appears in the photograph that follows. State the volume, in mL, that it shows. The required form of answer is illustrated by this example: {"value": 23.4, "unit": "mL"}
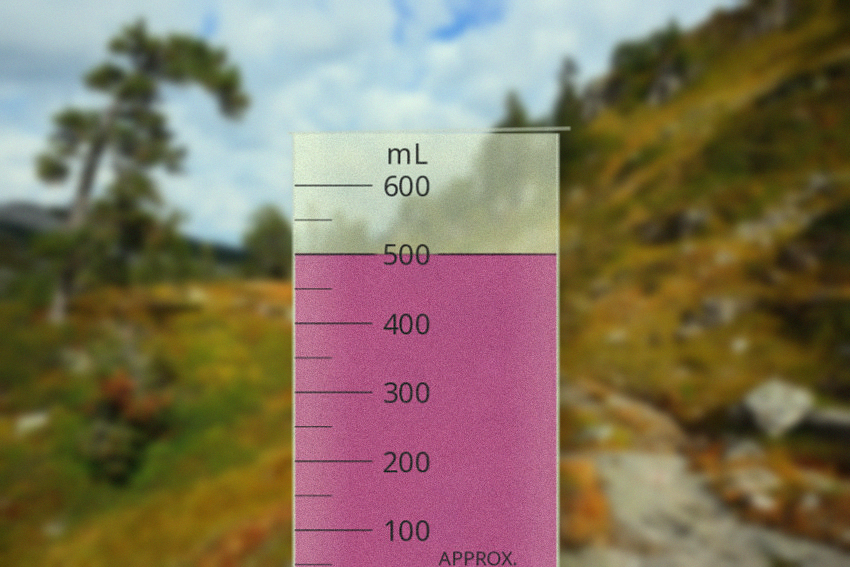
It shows {"value": 500, "unit": "mL"}
